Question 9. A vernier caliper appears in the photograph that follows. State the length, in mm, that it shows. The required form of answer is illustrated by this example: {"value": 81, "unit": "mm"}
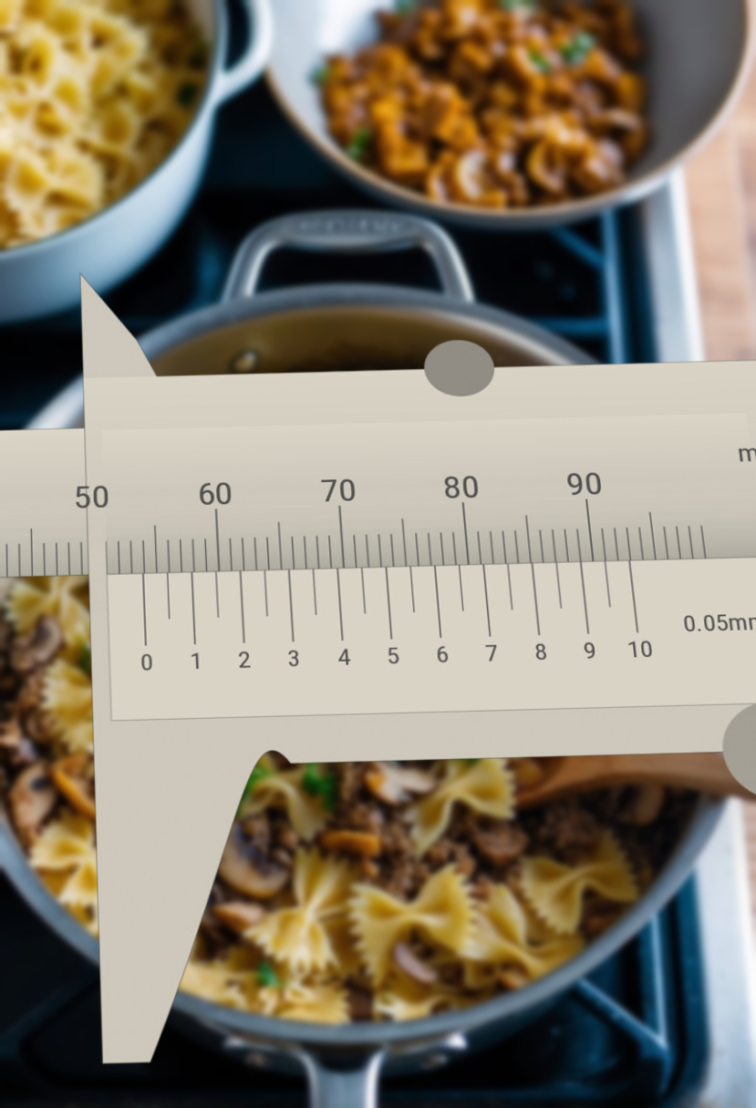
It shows {"value": 53.9, "unit": "mm"}
